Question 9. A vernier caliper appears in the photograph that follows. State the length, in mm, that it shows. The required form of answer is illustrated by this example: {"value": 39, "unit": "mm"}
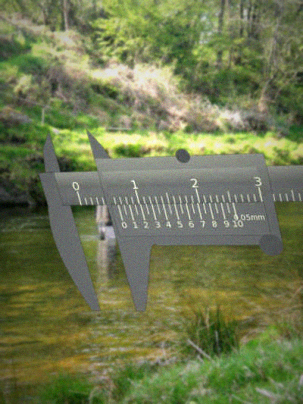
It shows {"value": 6.4, "unit": "mm"}
